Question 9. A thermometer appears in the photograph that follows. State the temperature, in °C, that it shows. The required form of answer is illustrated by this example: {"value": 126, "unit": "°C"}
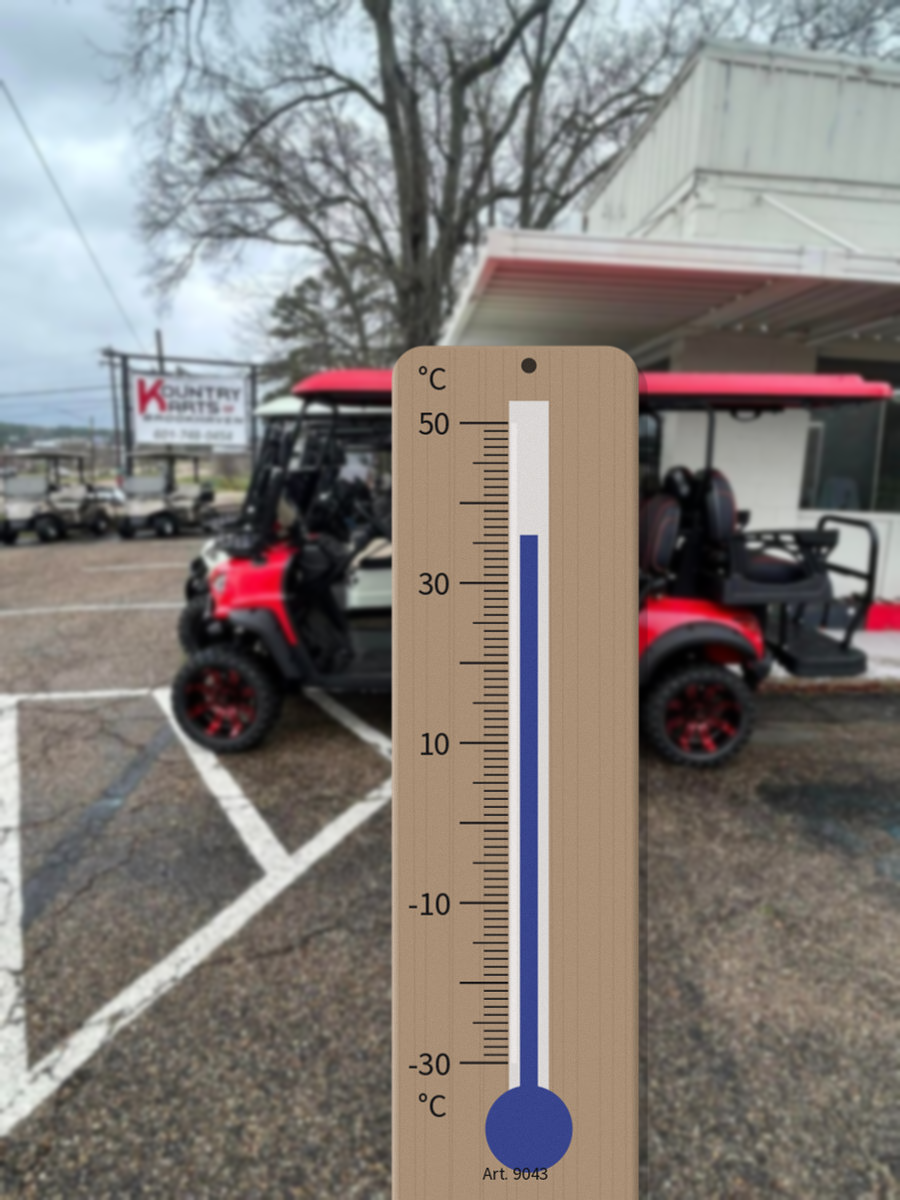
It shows {"value": 36, "unit": "°C"}
